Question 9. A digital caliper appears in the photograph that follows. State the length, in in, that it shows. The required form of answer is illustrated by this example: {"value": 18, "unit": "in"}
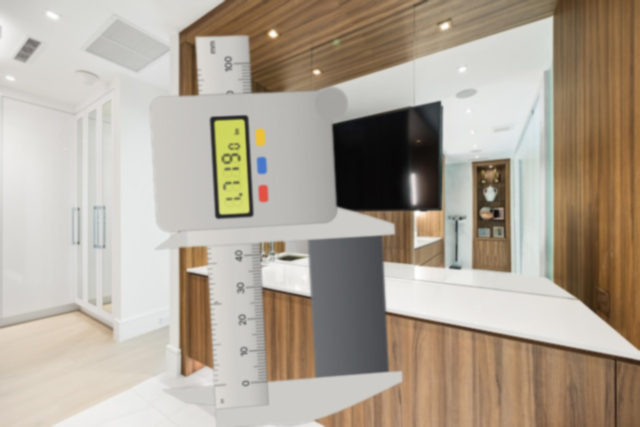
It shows {"value": 1.7190, "unit": "in"}
